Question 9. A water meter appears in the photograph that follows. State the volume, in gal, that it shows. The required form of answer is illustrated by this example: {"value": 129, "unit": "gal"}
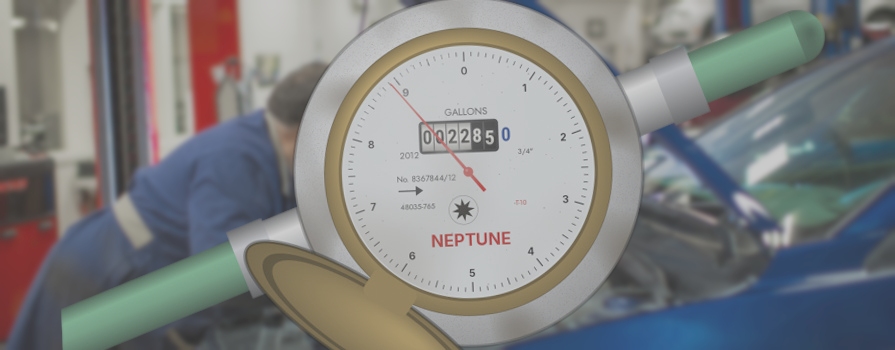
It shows {"value": 22848.9, "unit": "gal"}
